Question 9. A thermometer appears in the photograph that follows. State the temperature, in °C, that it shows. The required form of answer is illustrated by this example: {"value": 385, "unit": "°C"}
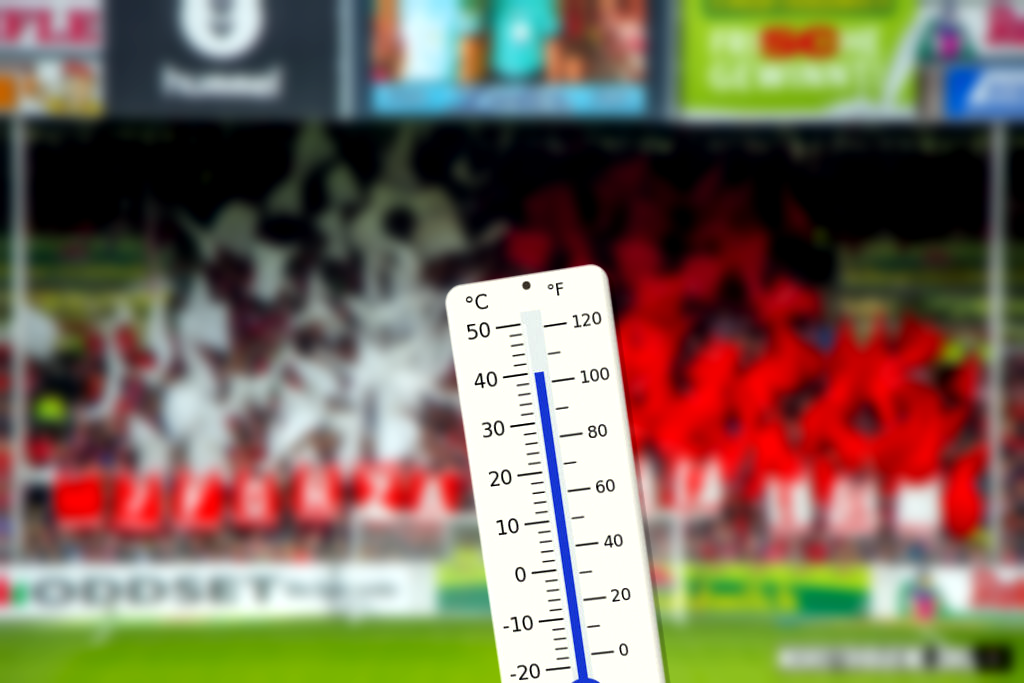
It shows {"value": 40, "unit": "°C"}
